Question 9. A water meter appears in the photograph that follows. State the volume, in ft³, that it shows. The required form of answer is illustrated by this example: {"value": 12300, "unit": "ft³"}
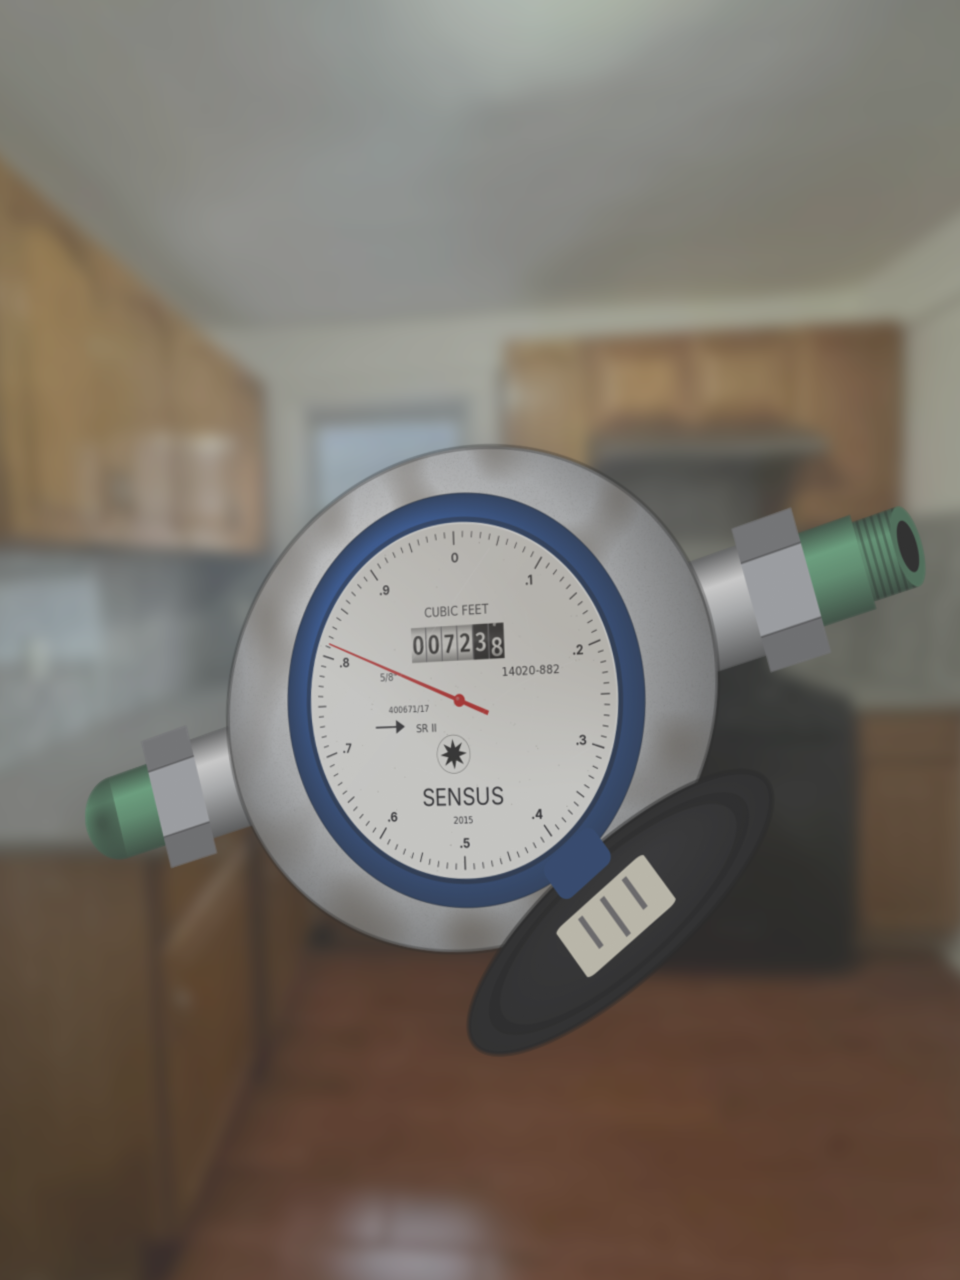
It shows {"value": 7237.81, "unit": "ft³"}
